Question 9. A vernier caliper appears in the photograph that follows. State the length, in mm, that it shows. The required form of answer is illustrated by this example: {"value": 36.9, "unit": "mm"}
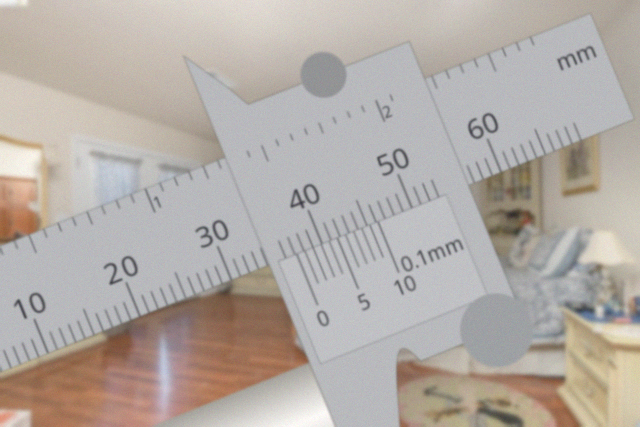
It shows {"value": 37.2, "unit": "mm"}
